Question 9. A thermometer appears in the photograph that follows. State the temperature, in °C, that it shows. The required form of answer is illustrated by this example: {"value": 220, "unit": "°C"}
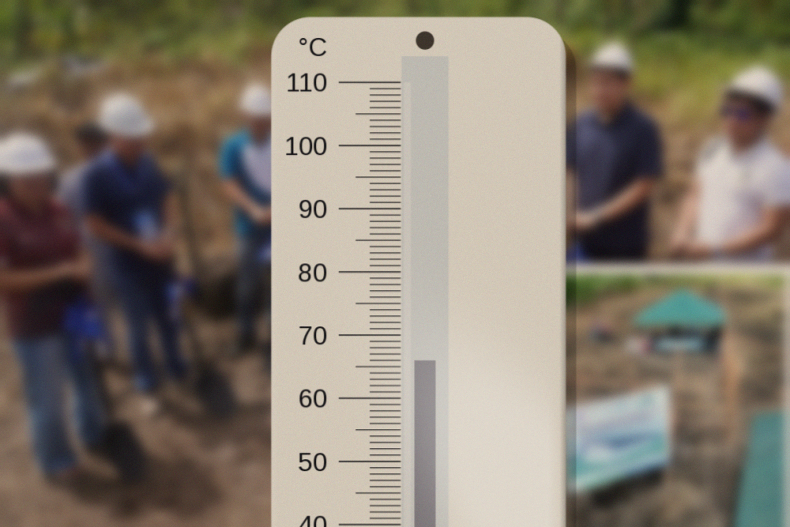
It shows {"value": 66, "unit": "°C"}
